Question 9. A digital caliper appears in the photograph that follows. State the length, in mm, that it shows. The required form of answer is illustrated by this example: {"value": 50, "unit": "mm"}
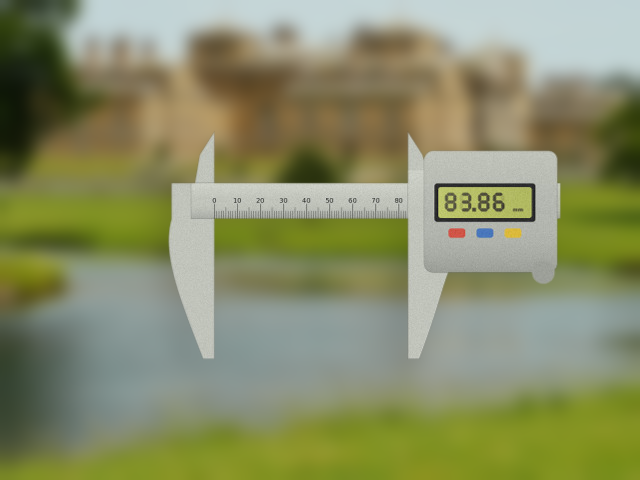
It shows {"value": 83.86, "unit": "mm"}
